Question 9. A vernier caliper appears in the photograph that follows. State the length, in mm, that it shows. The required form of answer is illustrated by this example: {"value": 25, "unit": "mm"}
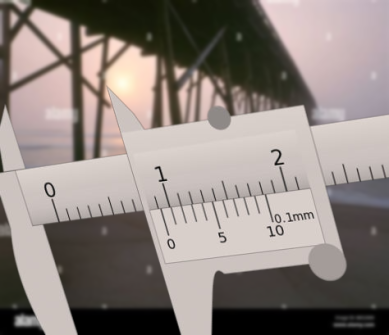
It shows {"value": 9.2, "unit": "mm"}
